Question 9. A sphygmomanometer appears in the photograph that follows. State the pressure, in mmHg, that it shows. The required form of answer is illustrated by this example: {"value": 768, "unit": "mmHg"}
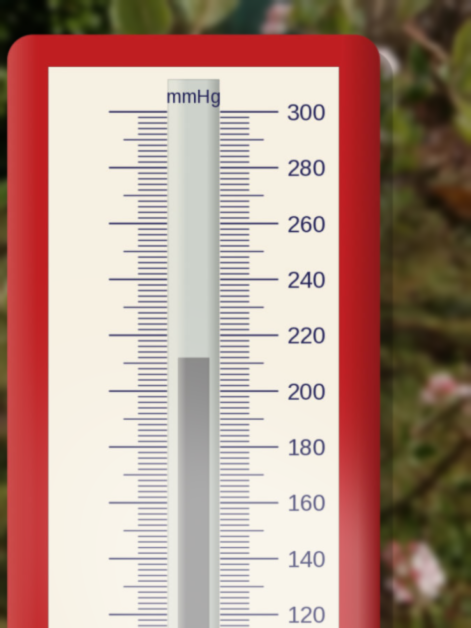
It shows {"value": 212, "unit": "mmHg"}
